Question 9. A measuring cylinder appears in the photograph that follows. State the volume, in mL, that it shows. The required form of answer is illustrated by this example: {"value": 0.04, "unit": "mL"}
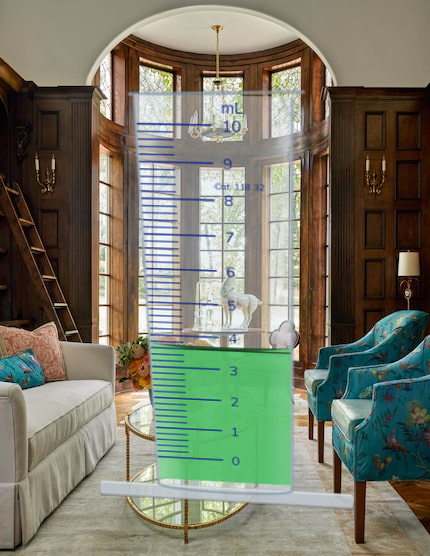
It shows {"value": 3.6, "unit": "mL"}
